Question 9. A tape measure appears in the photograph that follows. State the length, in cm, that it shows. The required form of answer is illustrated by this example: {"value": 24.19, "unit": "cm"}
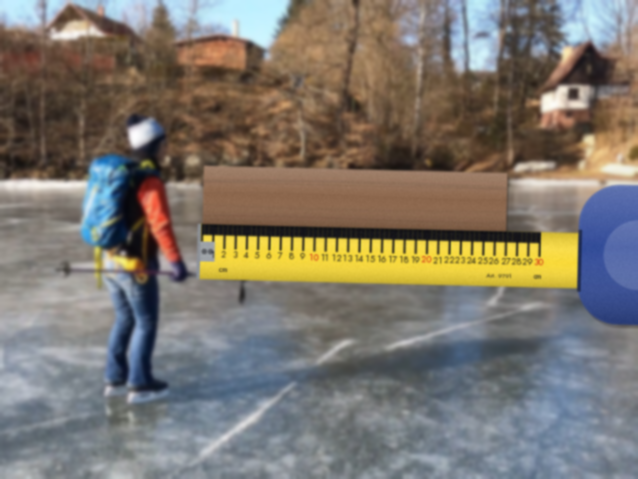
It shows {"value": 27, "unit": "cm"}
